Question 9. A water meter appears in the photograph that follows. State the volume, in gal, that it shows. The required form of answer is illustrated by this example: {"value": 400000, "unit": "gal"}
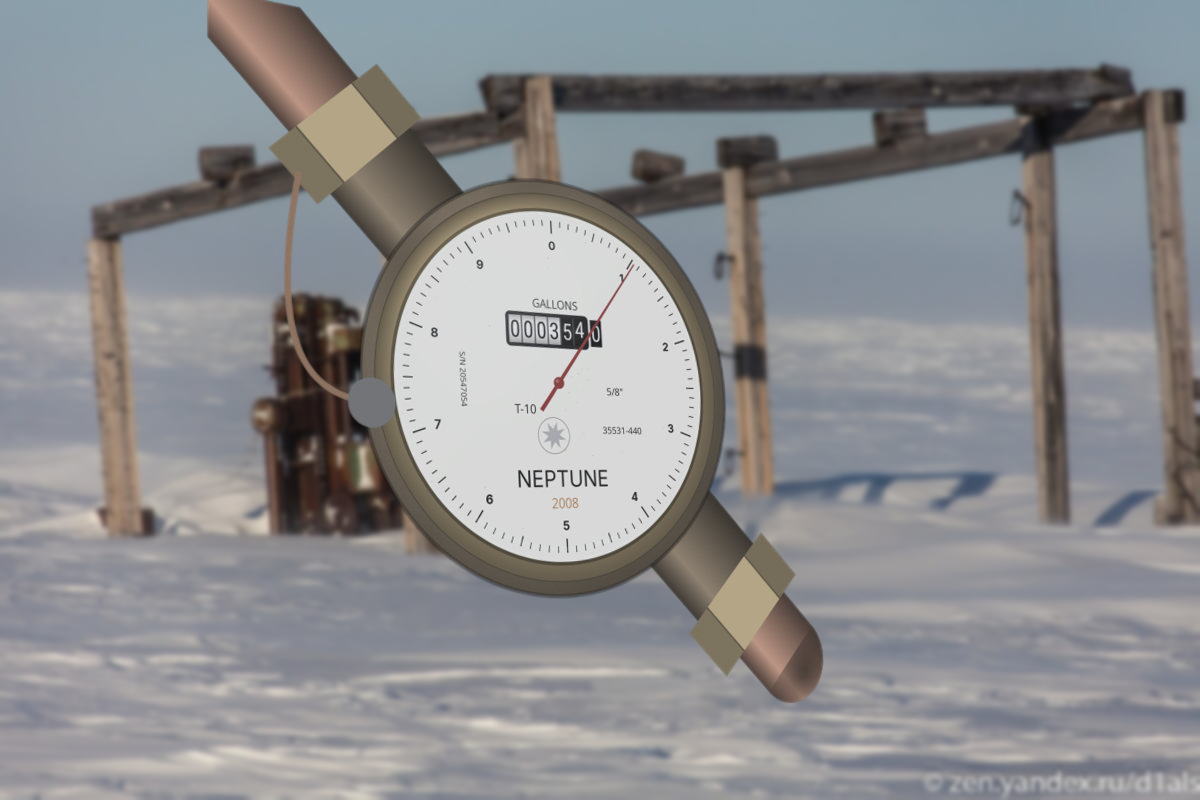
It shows {"value": 3541.0, "unit": "gal"}
